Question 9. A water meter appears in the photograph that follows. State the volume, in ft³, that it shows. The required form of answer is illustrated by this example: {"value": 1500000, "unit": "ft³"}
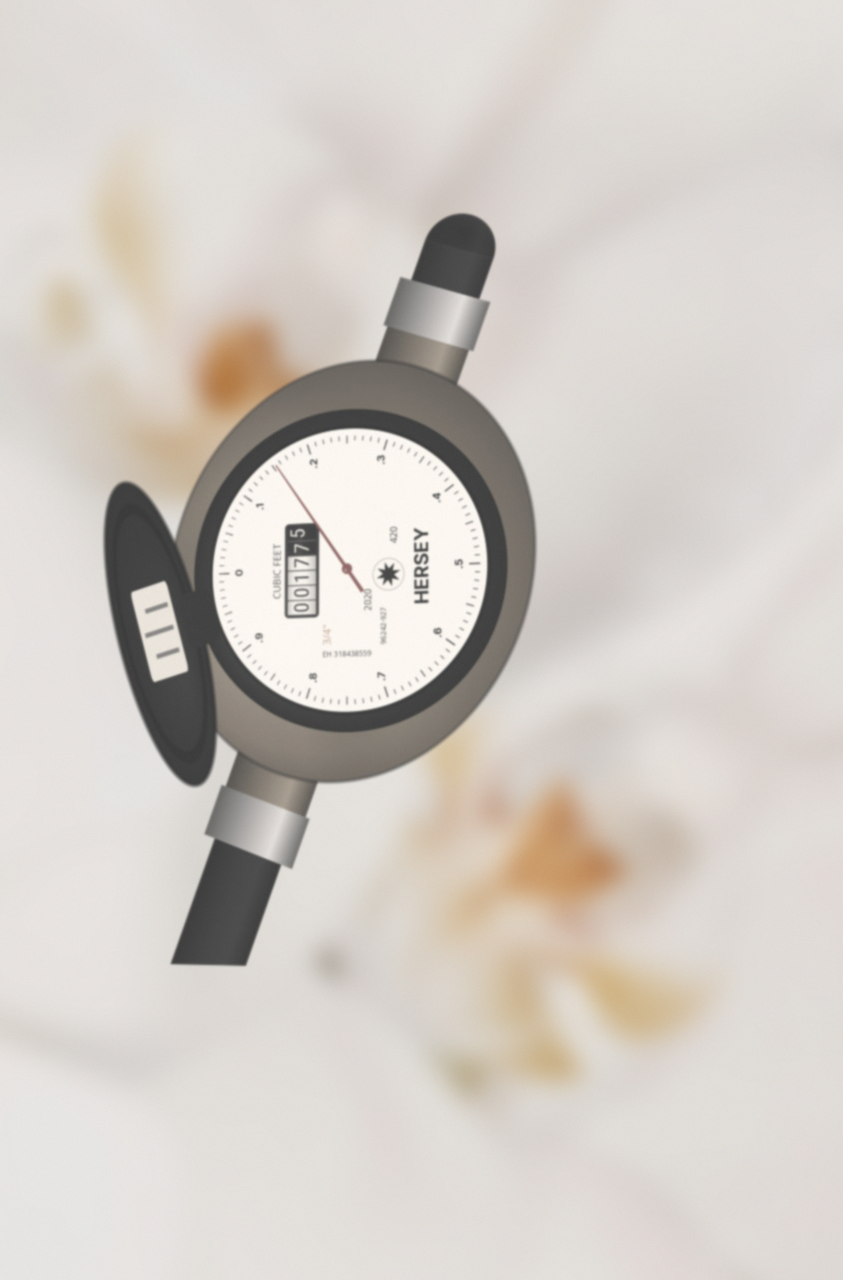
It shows {"value": 1775.15, "unit": "ft³"}
